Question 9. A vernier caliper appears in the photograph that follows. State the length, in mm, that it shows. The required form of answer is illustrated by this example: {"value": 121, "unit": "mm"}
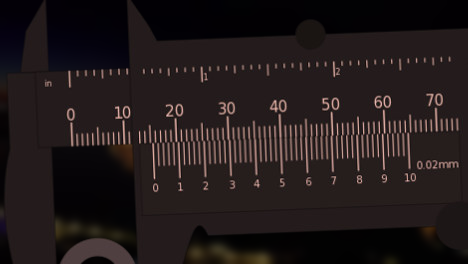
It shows {"value": 15.5, "unit": "mm"}
